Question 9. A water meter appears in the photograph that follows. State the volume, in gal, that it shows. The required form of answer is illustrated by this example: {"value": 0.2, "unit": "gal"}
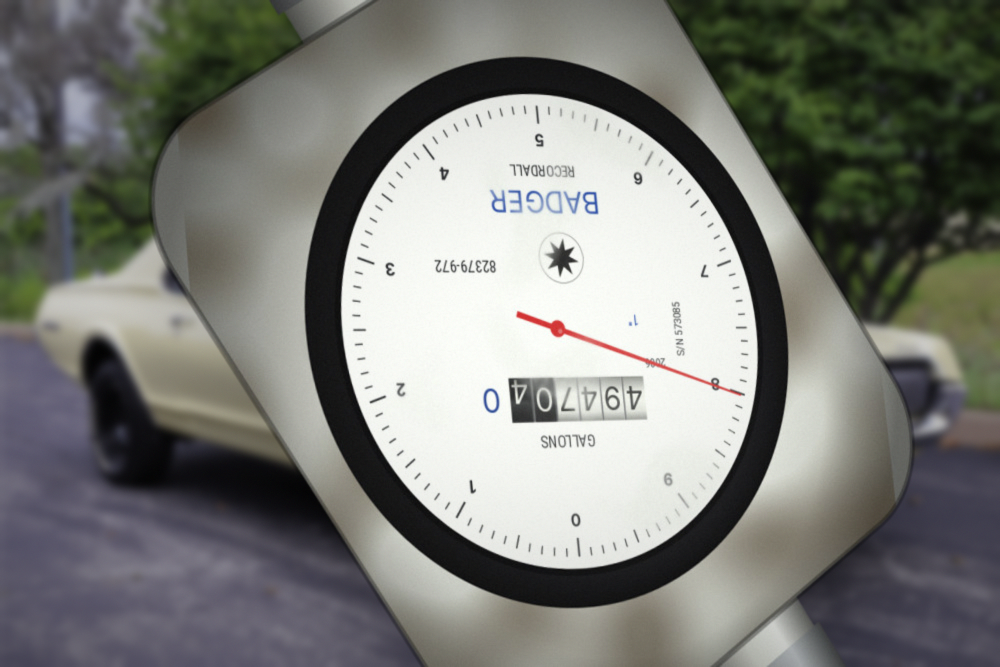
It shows {"value": 4947038.0, "unit": "gal"}
